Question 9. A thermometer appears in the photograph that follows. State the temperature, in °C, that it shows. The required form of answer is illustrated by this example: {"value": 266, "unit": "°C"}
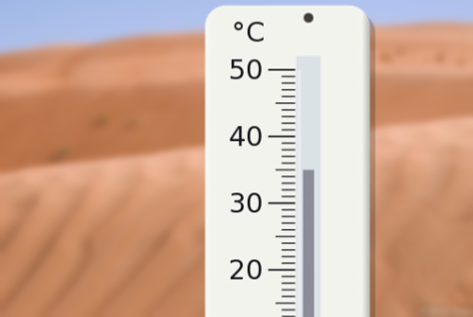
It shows {"value": 35, "unit": "°C"}
